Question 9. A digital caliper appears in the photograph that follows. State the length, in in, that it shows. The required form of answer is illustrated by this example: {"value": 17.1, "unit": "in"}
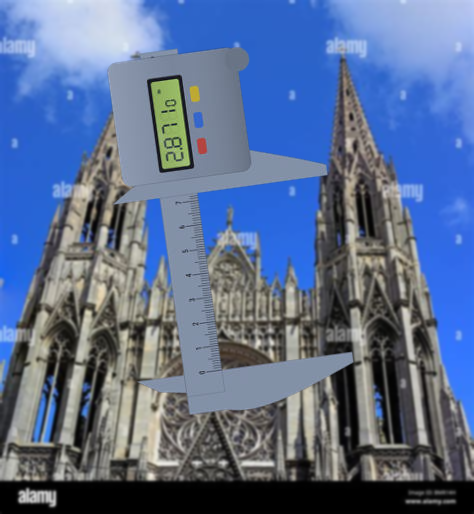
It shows {"value": 2.8710, "unit": "in"}
